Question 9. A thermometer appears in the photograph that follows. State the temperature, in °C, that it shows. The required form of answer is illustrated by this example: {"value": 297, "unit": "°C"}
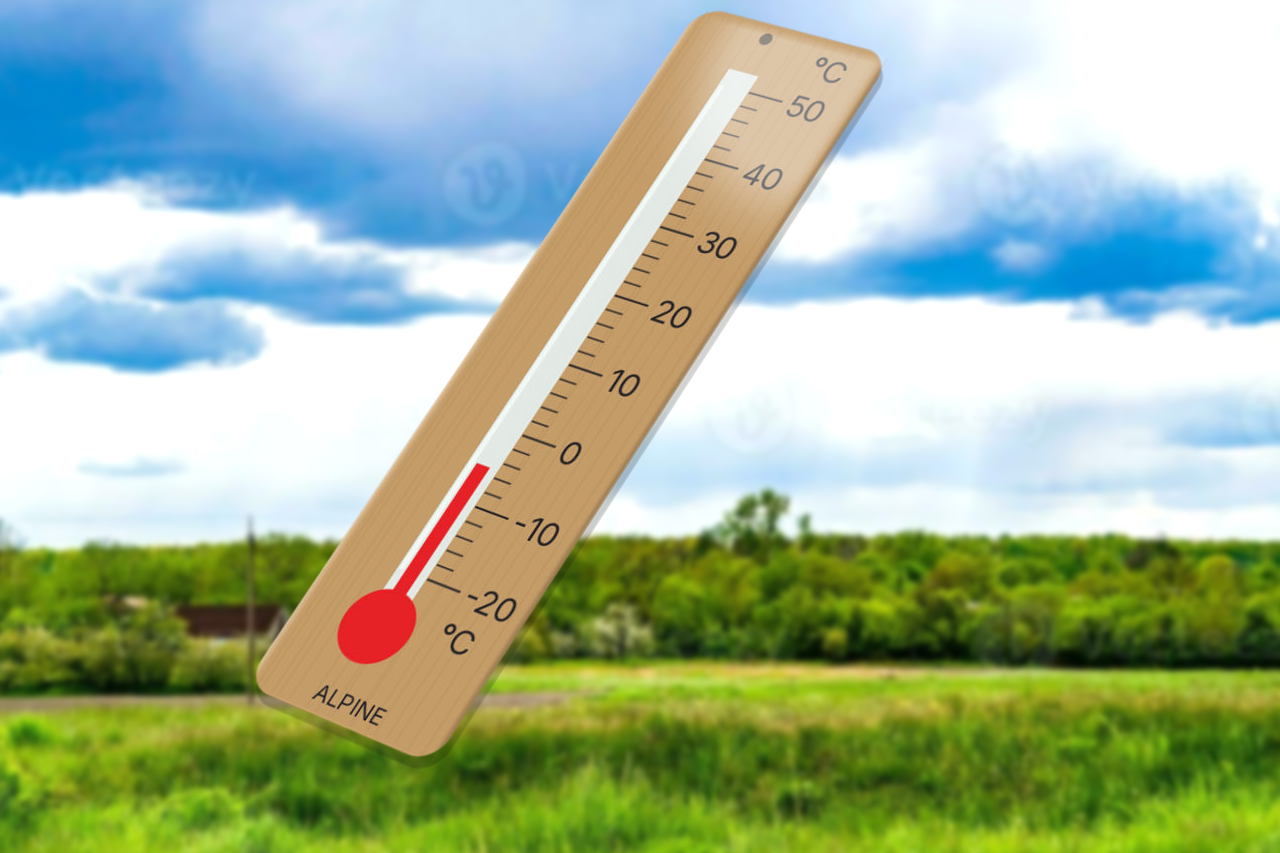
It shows {"value": -5, "unit": "°C"}
